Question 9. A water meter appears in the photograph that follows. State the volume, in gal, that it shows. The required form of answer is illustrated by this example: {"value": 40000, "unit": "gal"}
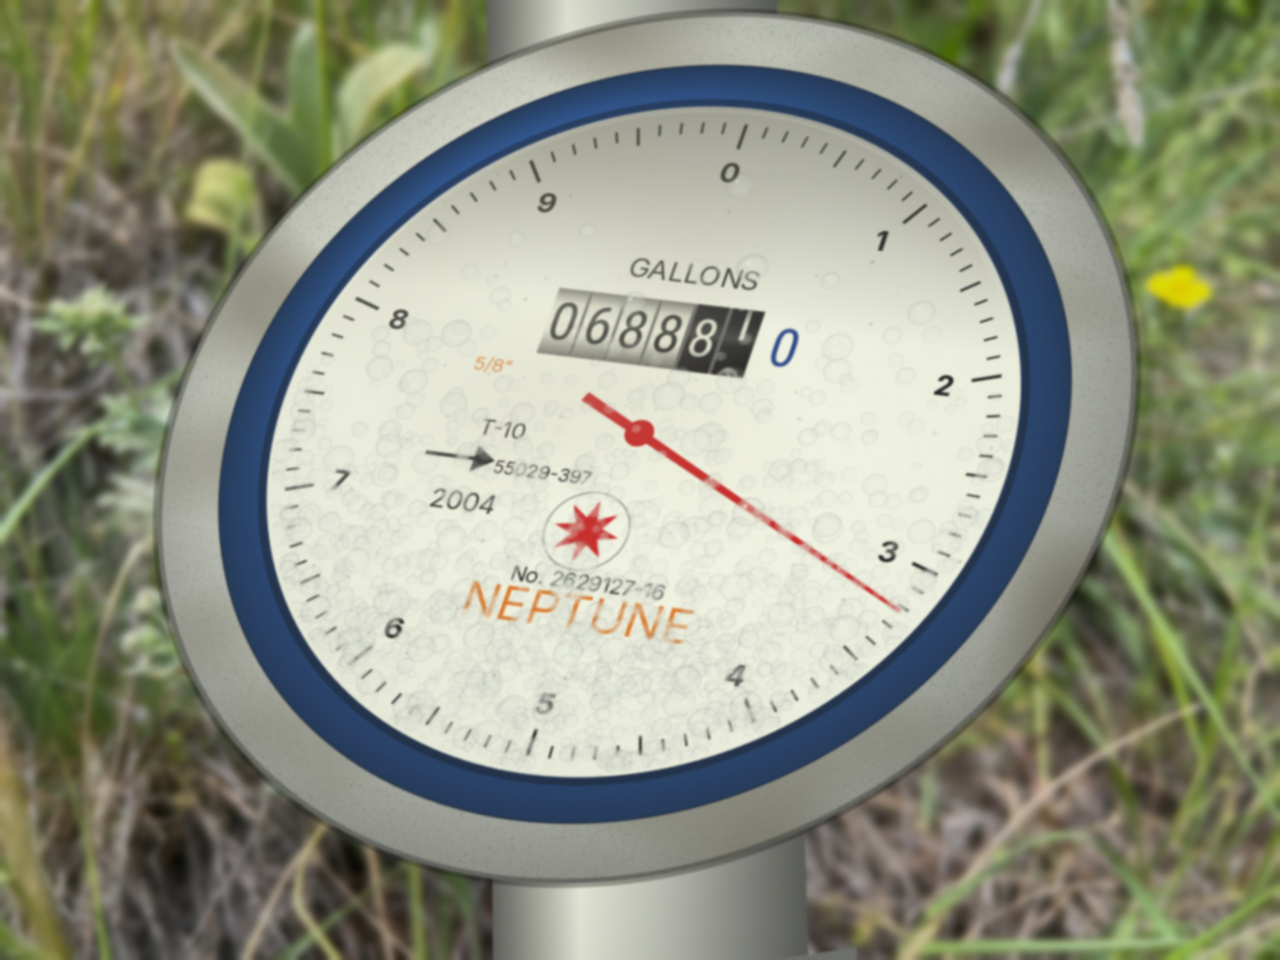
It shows {"value": 688813.2, "unit": "gal"}
